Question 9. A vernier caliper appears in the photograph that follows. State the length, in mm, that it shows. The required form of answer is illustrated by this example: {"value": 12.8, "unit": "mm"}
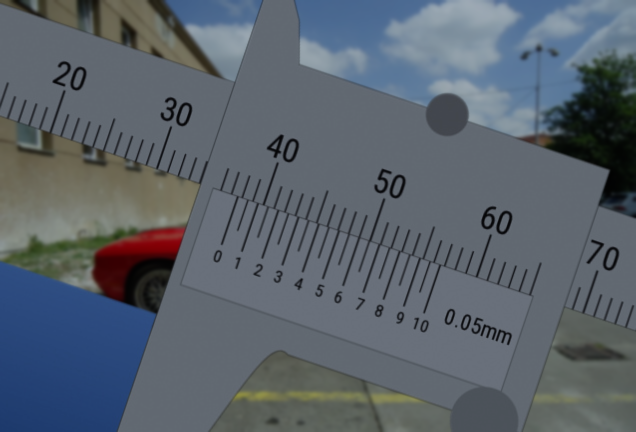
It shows {"value": 37.6, "unit": "mm"}
